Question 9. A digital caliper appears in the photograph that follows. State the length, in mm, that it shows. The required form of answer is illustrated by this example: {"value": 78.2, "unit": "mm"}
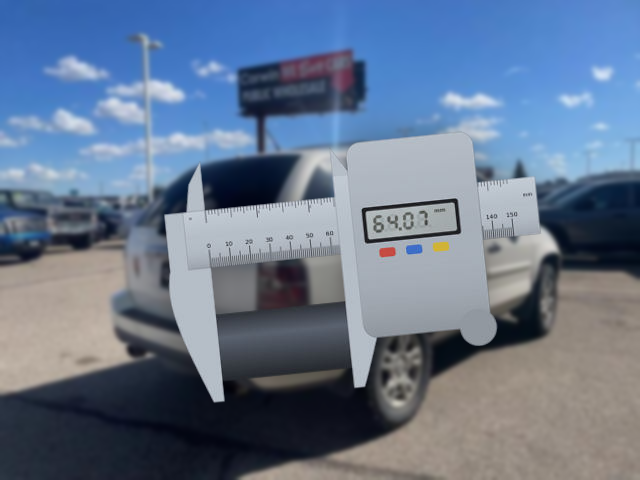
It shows {"value": 64.07, "unit": "mm"}
